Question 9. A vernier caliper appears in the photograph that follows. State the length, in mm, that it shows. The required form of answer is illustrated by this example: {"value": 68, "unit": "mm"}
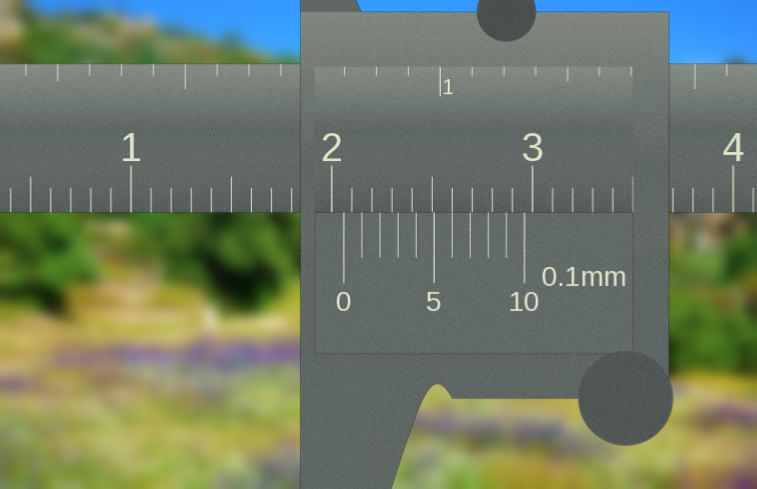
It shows {"value": 20.6, "unit": "mm"}
